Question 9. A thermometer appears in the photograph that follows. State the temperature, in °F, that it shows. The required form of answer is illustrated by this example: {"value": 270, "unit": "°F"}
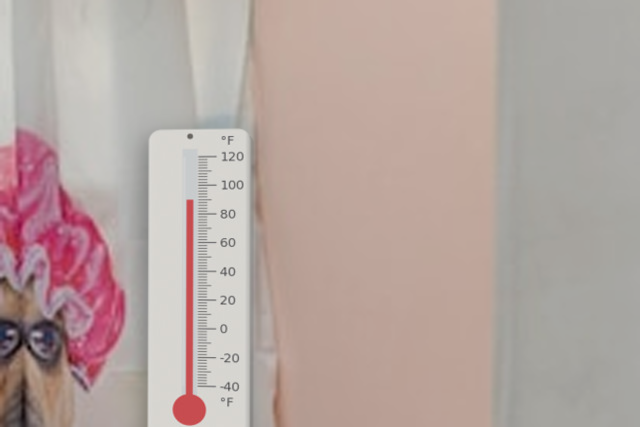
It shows {"value": 90, "unit": "°F"}
